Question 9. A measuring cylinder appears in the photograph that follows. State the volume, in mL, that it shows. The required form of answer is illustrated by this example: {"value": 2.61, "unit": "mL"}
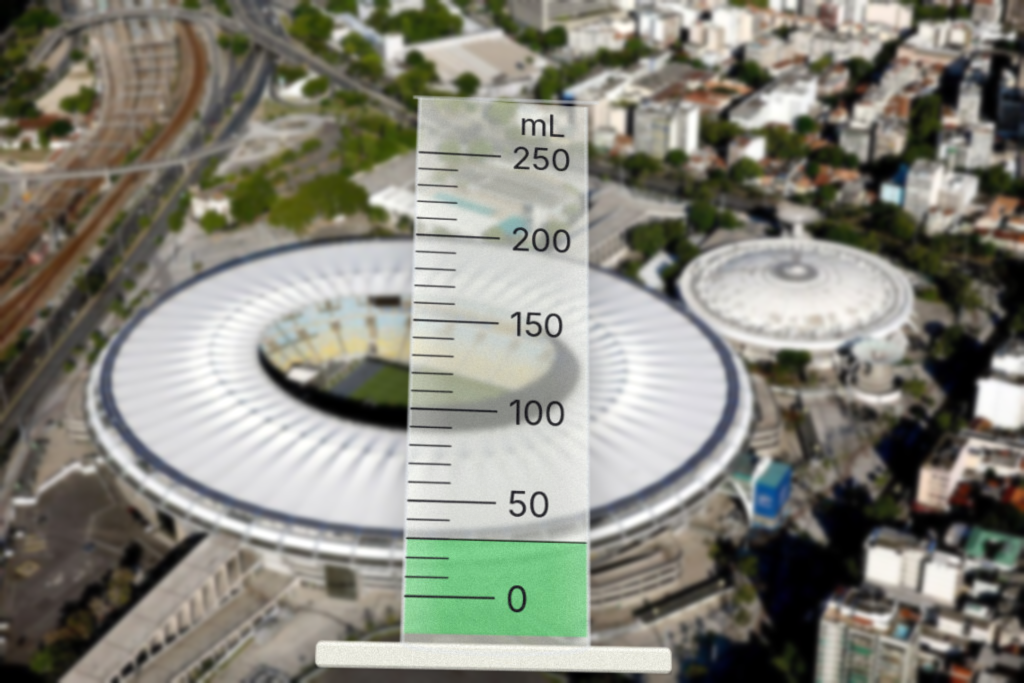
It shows {"value": 30, "unit": "mL"}
